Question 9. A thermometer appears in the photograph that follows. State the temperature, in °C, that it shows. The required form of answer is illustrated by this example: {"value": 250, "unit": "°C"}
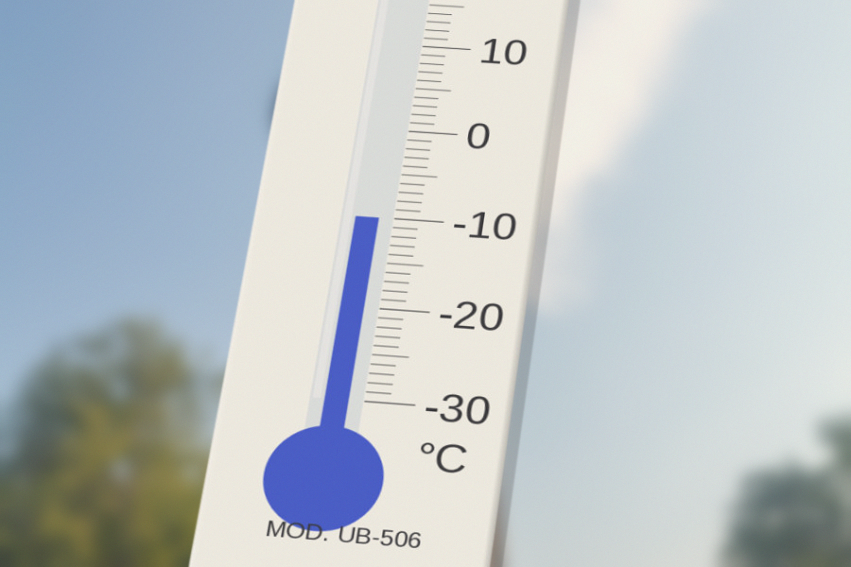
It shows {"value": -10, "unit": "°C"}
